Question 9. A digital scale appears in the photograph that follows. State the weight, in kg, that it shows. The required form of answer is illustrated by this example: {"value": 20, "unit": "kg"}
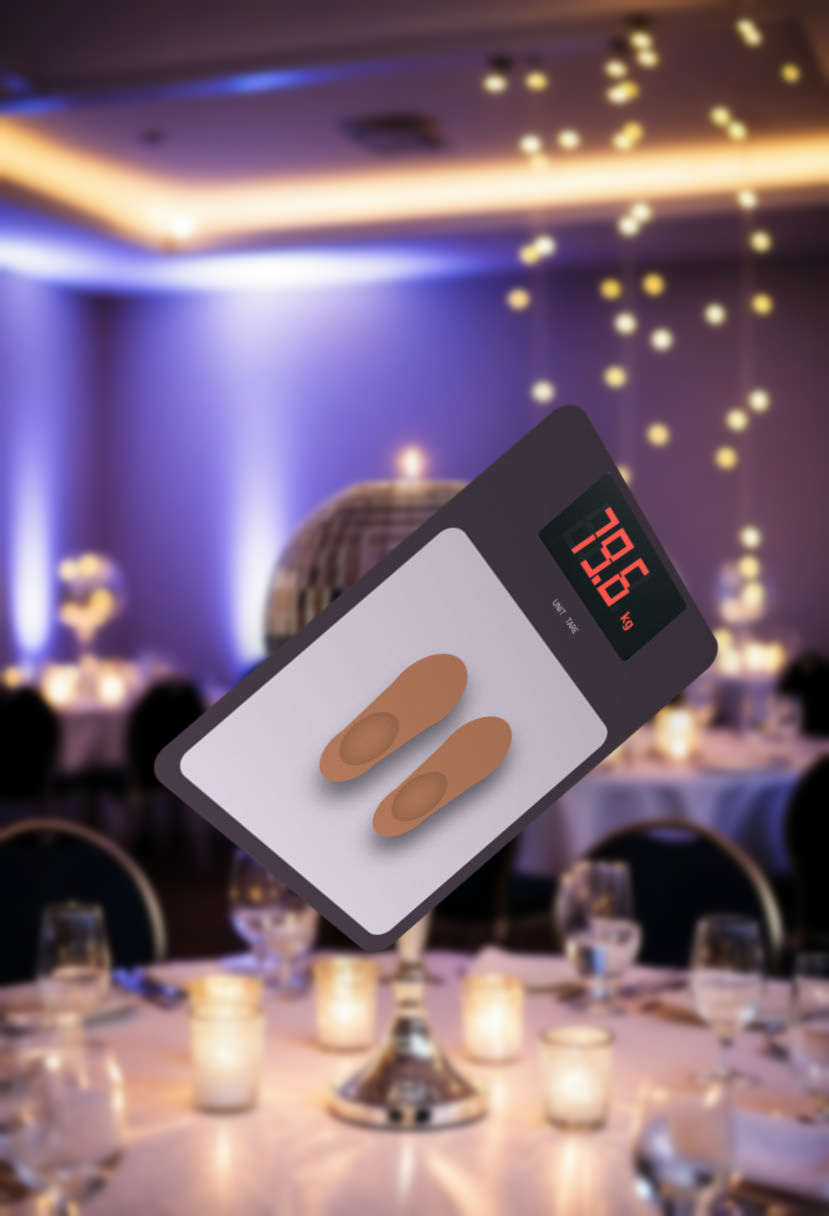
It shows {"value": 79.6, "unit": "kg"}
